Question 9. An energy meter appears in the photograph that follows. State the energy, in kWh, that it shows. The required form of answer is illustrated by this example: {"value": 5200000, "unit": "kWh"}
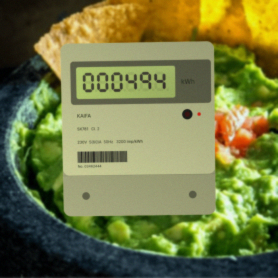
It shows {"value": 494, "unit": "kWh"}
